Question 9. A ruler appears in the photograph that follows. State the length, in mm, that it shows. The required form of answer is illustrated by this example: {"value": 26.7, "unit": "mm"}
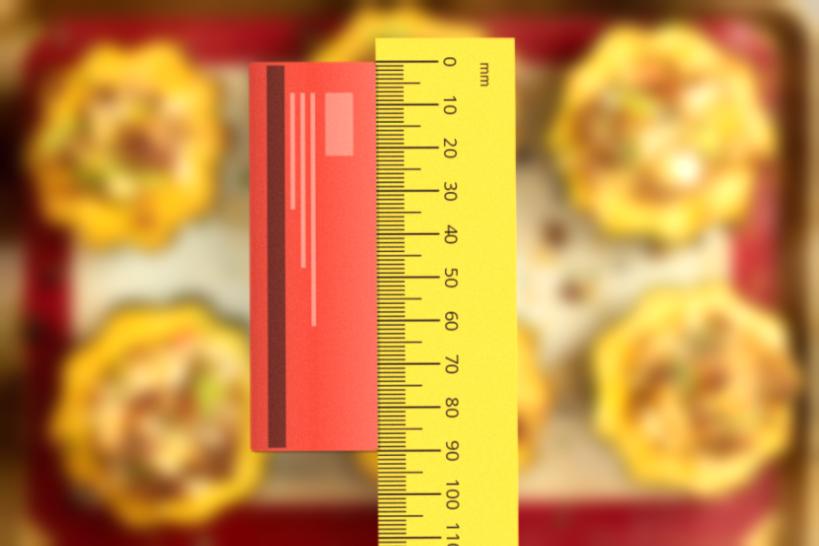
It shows {"value": 90, "unit": "mm"}
